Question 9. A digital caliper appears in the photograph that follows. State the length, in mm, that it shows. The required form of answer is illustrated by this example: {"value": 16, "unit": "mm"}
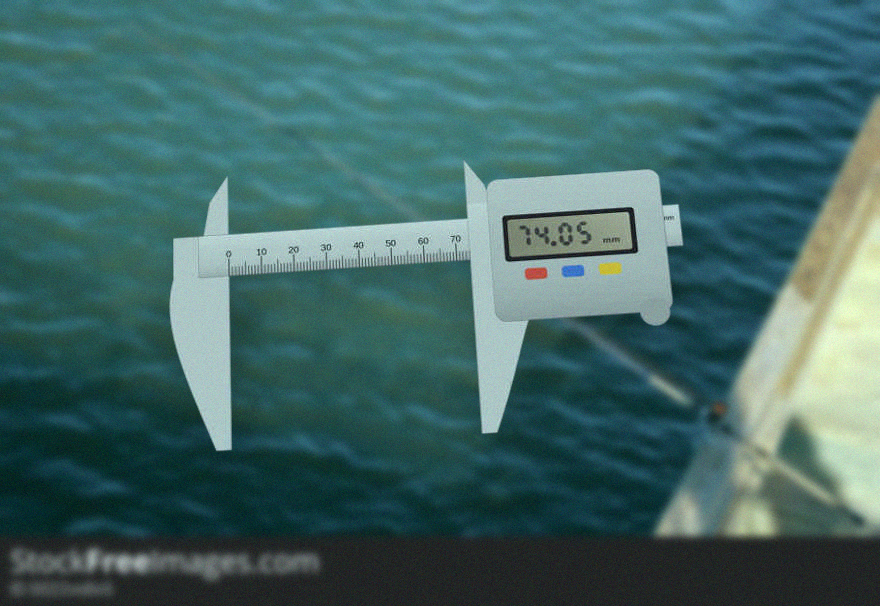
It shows {"value": 74.05, "unit": "mm"}
